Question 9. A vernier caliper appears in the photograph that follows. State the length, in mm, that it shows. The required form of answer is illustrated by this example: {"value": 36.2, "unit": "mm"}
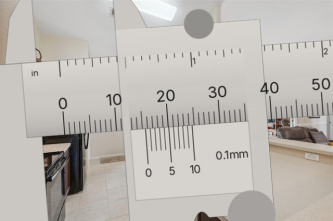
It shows {"value": 15.6, "unit": "mm"}
